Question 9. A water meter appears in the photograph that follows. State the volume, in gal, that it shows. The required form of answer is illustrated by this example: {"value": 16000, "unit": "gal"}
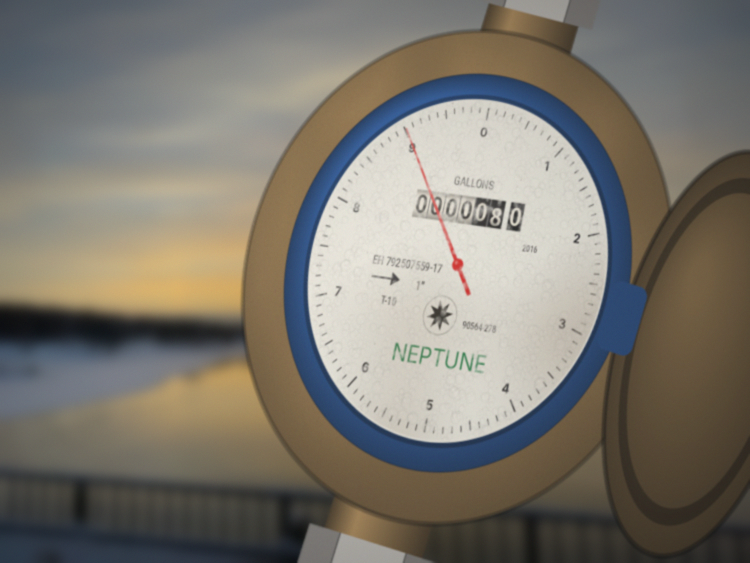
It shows {"value": 79.0, "unit": "gal"}
